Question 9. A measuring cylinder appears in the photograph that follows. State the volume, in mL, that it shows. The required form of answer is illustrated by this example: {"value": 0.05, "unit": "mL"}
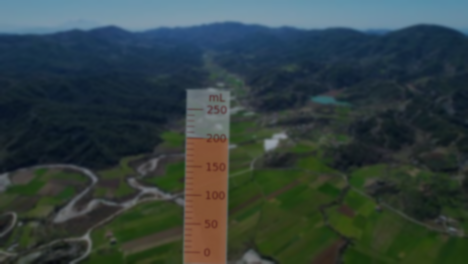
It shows {"value": 200, "unit": "mL"}
